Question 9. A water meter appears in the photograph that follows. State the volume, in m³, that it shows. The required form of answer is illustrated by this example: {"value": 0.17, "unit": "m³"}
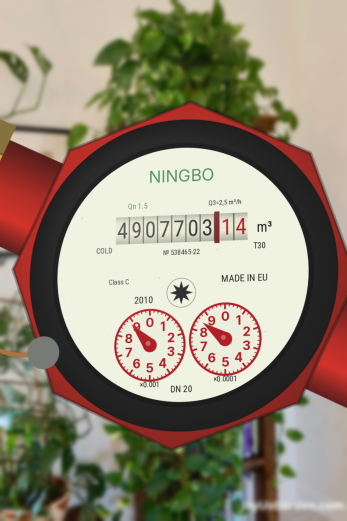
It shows {"value": 4907703.1488, "unit": "m³"}
